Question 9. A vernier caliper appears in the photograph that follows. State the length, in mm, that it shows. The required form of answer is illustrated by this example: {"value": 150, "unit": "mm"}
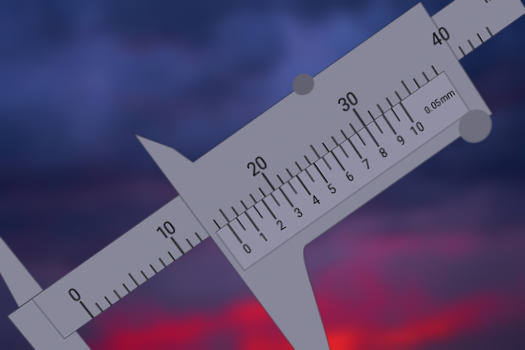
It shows {"value": 14.8, "unit": "mm"}
